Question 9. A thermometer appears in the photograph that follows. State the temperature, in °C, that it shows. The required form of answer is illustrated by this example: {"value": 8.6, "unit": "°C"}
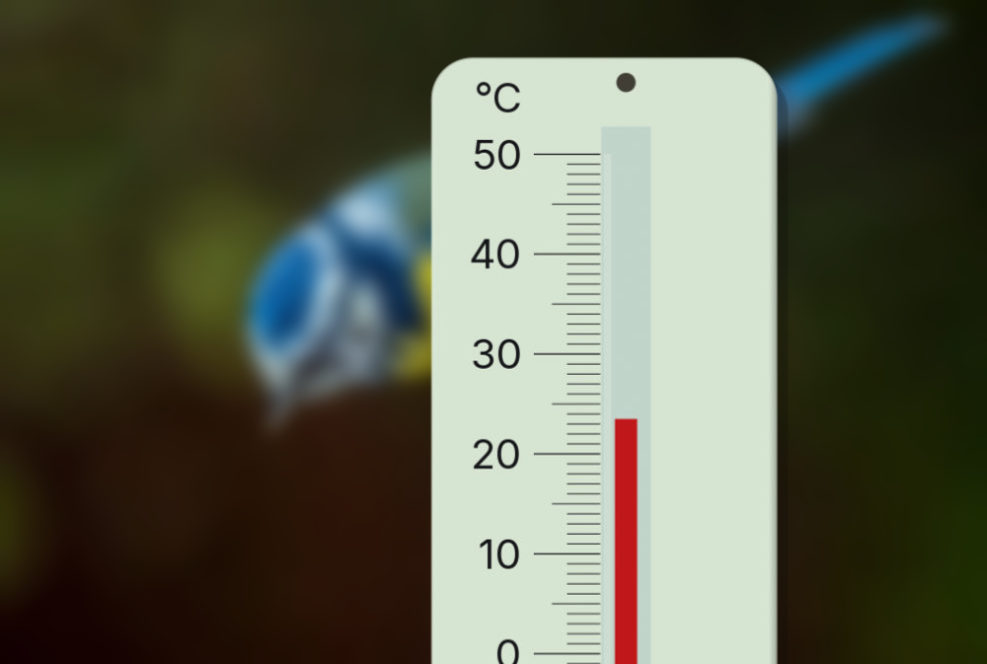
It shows {"value": 23.5, "unit": "°C"}
